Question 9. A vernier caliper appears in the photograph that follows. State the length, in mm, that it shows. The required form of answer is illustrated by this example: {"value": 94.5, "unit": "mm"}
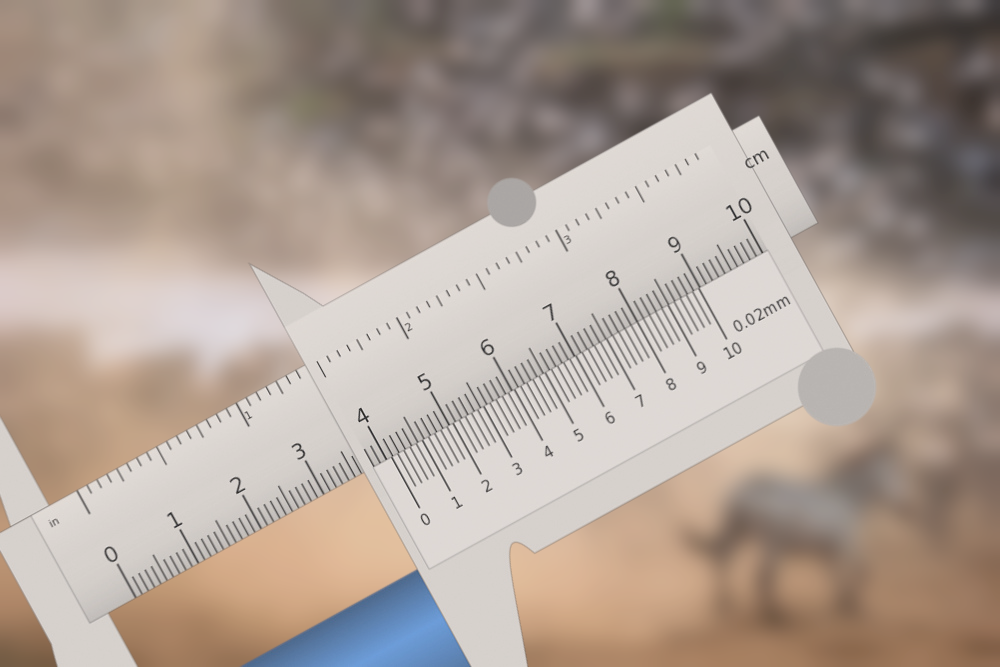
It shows {"value": 40.8, "unit": "mm"}
